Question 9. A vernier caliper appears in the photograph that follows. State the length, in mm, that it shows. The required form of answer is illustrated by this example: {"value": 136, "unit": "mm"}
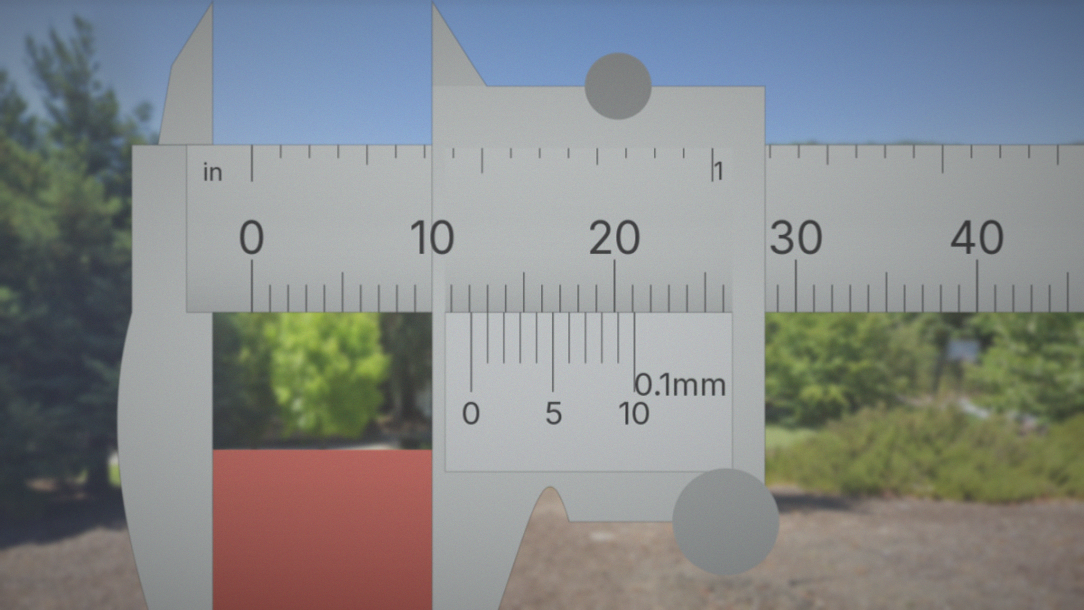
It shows {"value": 12.1, "unit": "mm"}
